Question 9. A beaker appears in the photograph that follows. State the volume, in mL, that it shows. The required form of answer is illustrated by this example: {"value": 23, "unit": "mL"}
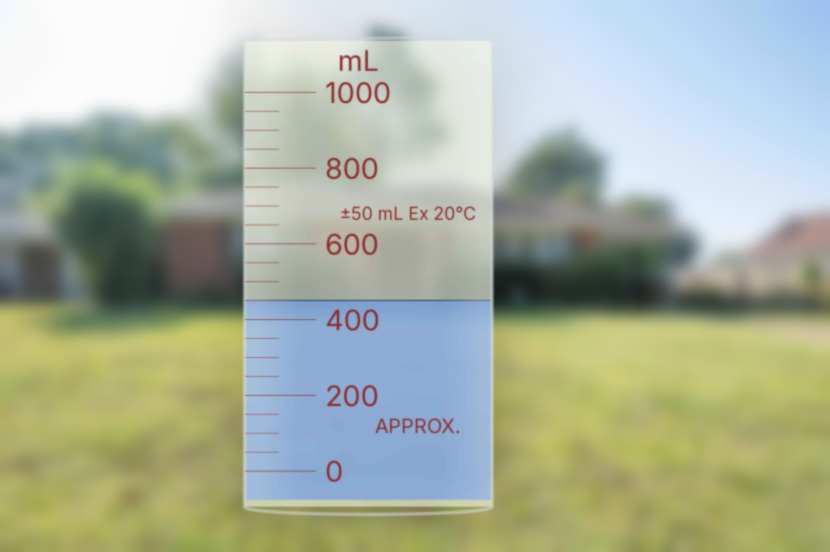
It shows {"value": 450, "unit": "mL"}
